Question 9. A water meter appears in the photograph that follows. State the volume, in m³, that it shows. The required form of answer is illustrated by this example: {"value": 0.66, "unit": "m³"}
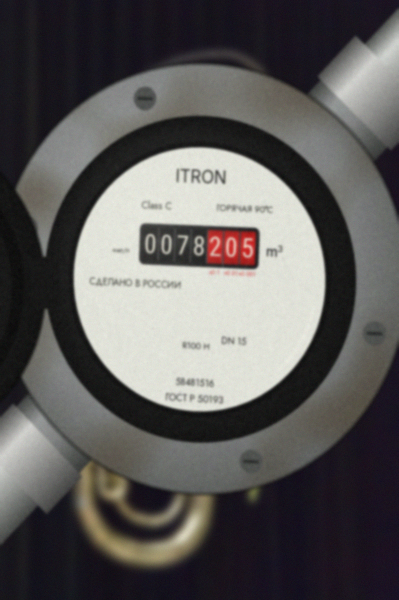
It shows {"value": 78.205, "unit": "m³"}
